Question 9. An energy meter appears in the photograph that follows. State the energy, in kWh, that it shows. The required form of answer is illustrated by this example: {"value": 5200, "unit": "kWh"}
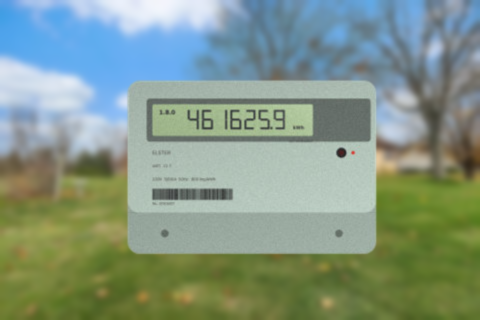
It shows {"value": 461625.9, "unit": "kWh"}
